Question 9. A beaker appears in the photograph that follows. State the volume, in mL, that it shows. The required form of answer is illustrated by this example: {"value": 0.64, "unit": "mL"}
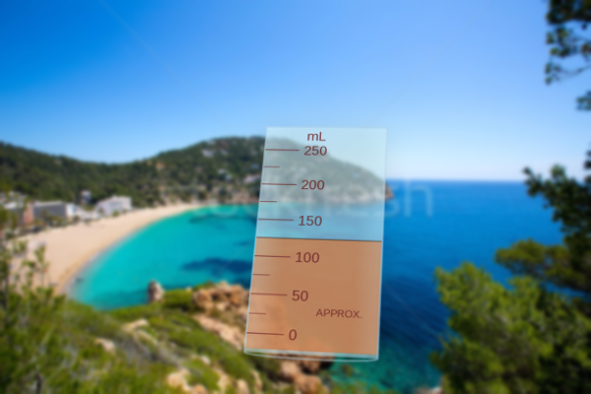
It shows {"value": 125, "unit": "mL"}
